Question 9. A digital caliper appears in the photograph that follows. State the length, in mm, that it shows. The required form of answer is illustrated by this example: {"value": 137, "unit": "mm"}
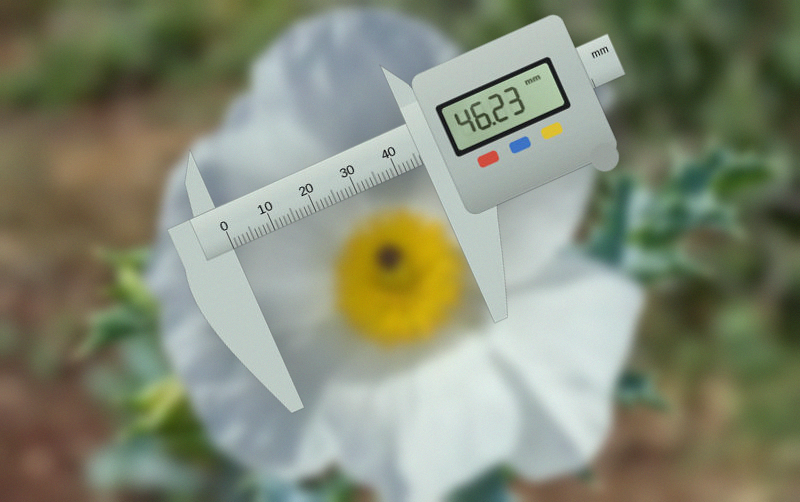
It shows {"value": 46.23, "unit": "mm"}
